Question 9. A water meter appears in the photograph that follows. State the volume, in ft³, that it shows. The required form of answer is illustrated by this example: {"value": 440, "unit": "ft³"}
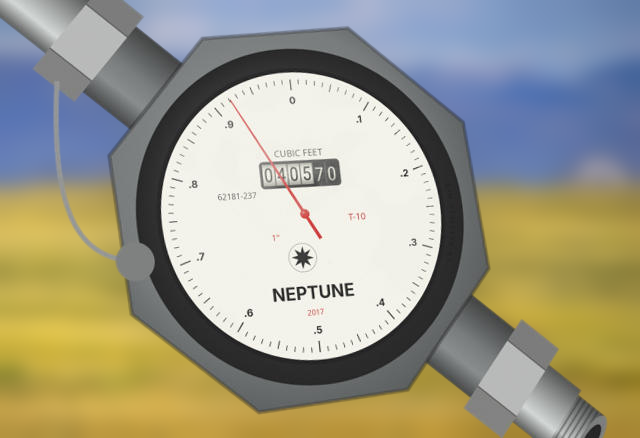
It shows {"value": 40569.92, "unit": "ft³"}
